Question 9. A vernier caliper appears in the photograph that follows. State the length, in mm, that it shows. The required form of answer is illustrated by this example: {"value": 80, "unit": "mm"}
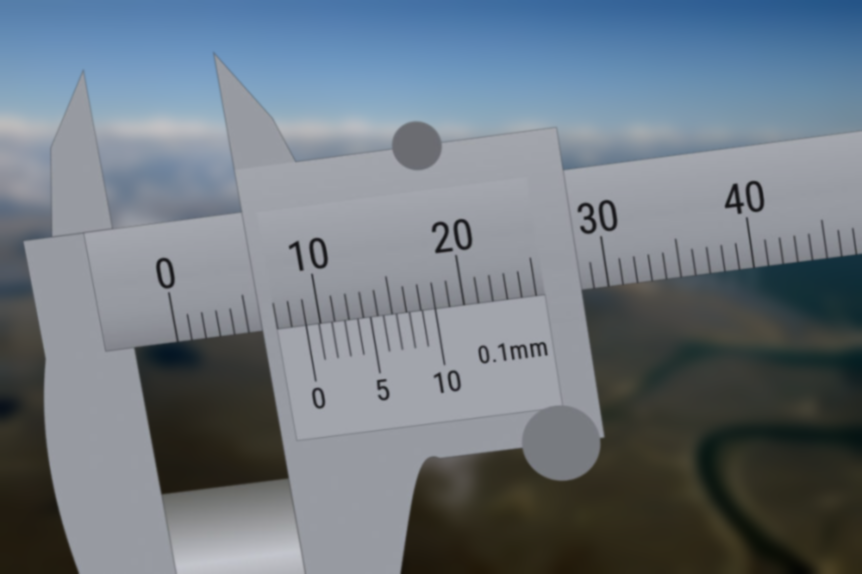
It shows {"value": 9.0, "unit": "mm"}
